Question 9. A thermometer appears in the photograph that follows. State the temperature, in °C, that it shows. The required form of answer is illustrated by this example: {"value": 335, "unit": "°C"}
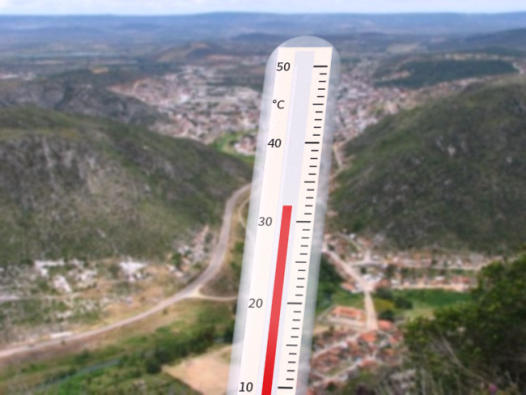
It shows {"value": 32, "unit": "°C"}
